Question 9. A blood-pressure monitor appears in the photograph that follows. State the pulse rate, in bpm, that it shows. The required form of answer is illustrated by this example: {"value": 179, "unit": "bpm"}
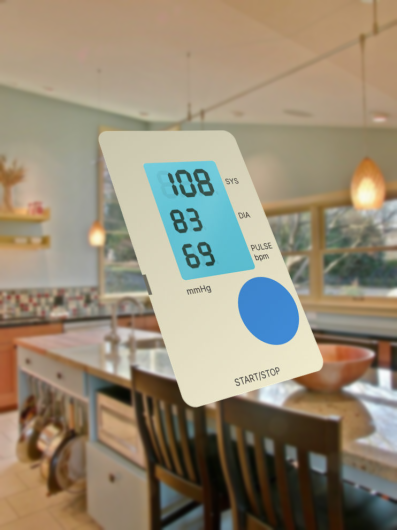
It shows {"value": 69, "unit": "bpm"}
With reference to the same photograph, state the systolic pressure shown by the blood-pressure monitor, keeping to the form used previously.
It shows {"value": 108, "unit": "mmHg"}
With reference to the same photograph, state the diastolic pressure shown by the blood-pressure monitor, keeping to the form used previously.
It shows {"value": 83, "unit": "mmHg"}
